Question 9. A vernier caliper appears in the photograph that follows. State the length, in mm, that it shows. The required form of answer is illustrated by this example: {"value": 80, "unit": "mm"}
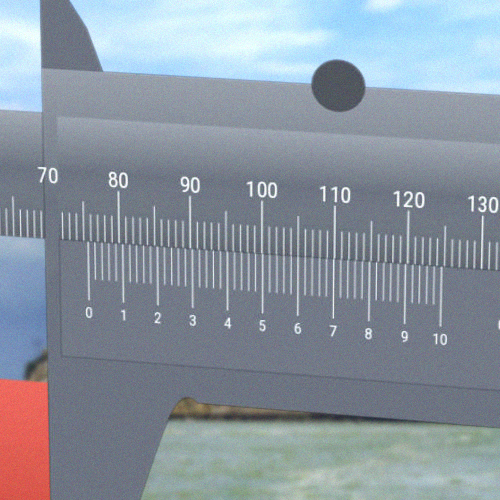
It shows {"value": 75.6, "unit": "mm"}
